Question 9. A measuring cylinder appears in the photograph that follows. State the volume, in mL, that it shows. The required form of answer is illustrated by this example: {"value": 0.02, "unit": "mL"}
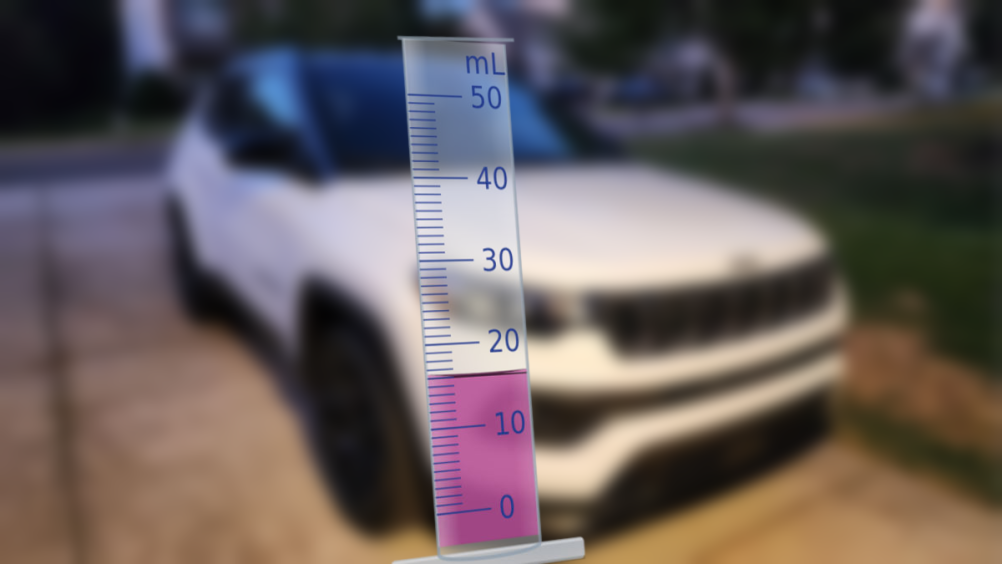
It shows {"value": 16, "unit": "mL"}
